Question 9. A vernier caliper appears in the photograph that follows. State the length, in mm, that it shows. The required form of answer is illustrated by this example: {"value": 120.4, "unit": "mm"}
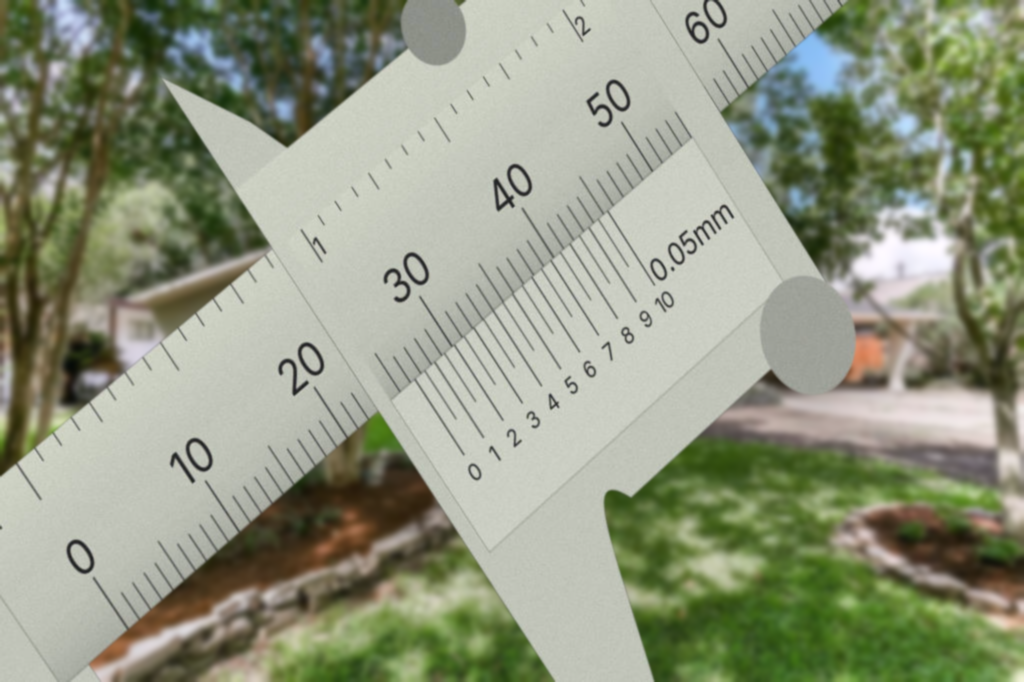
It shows {"value": 26.4, "unit": "mm"}
